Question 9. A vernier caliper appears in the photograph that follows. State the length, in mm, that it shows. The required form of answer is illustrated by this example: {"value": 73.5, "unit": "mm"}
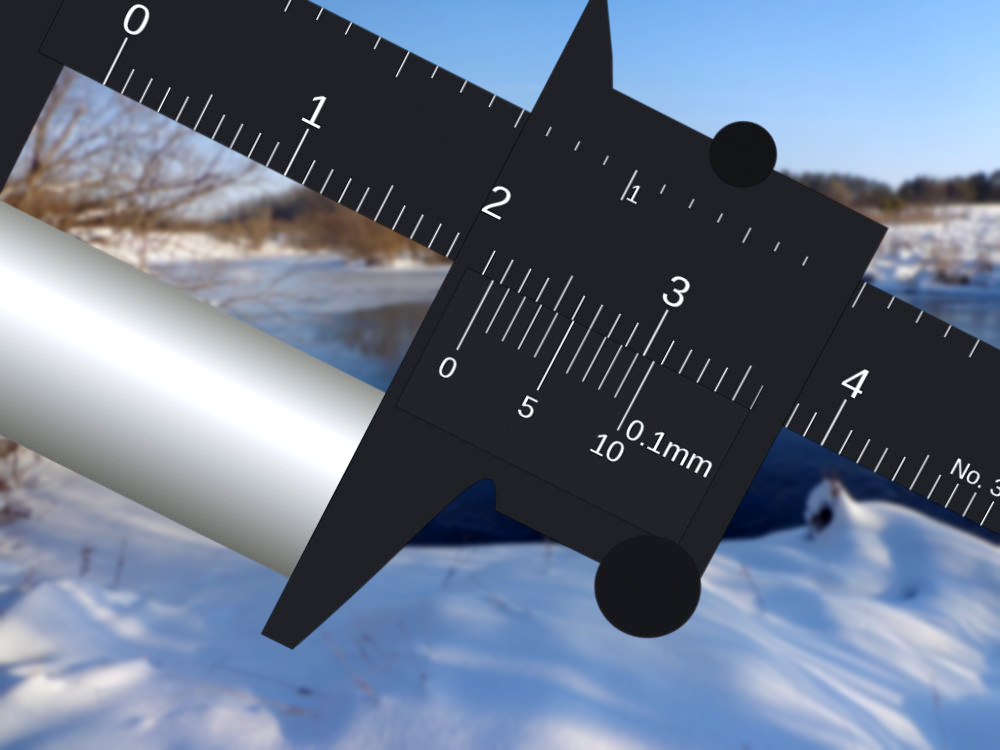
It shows {"value": 21.6, "unit": "mm"}
